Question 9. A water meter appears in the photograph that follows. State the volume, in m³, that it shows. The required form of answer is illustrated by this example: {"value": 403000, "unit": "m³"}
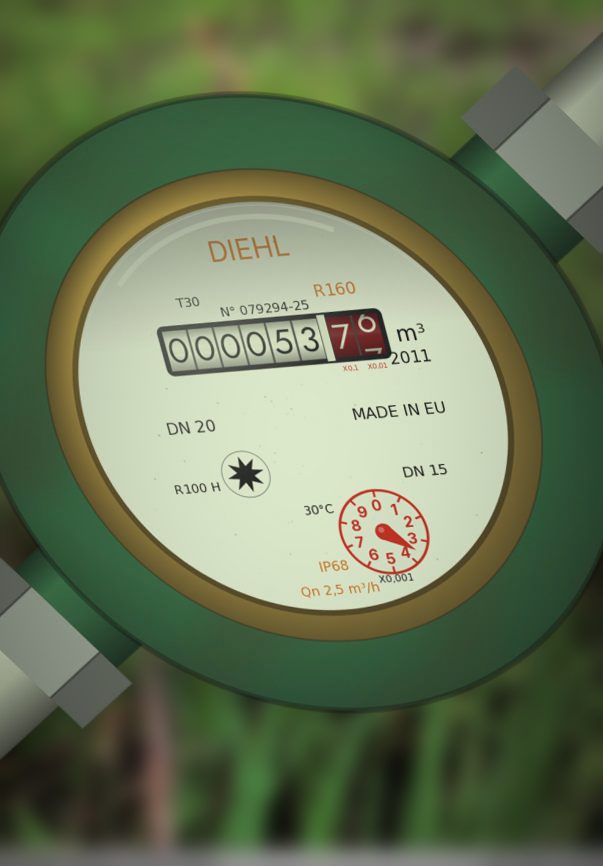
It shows {"value": 53.763, "unit": "m³"}
